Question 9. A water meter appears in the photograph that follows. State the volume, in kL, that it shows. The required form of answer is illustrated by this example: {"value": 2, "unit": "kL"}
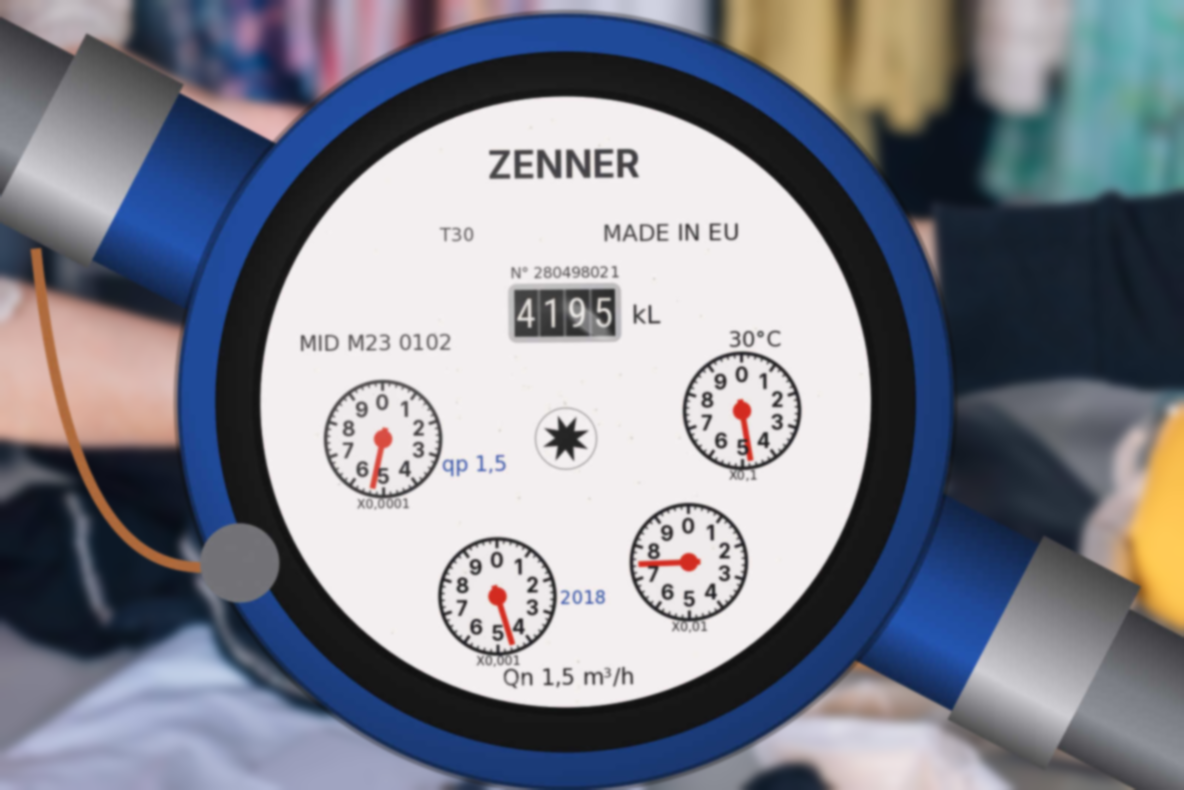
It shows {"value": 4195.4745, "unit": "kL"}
